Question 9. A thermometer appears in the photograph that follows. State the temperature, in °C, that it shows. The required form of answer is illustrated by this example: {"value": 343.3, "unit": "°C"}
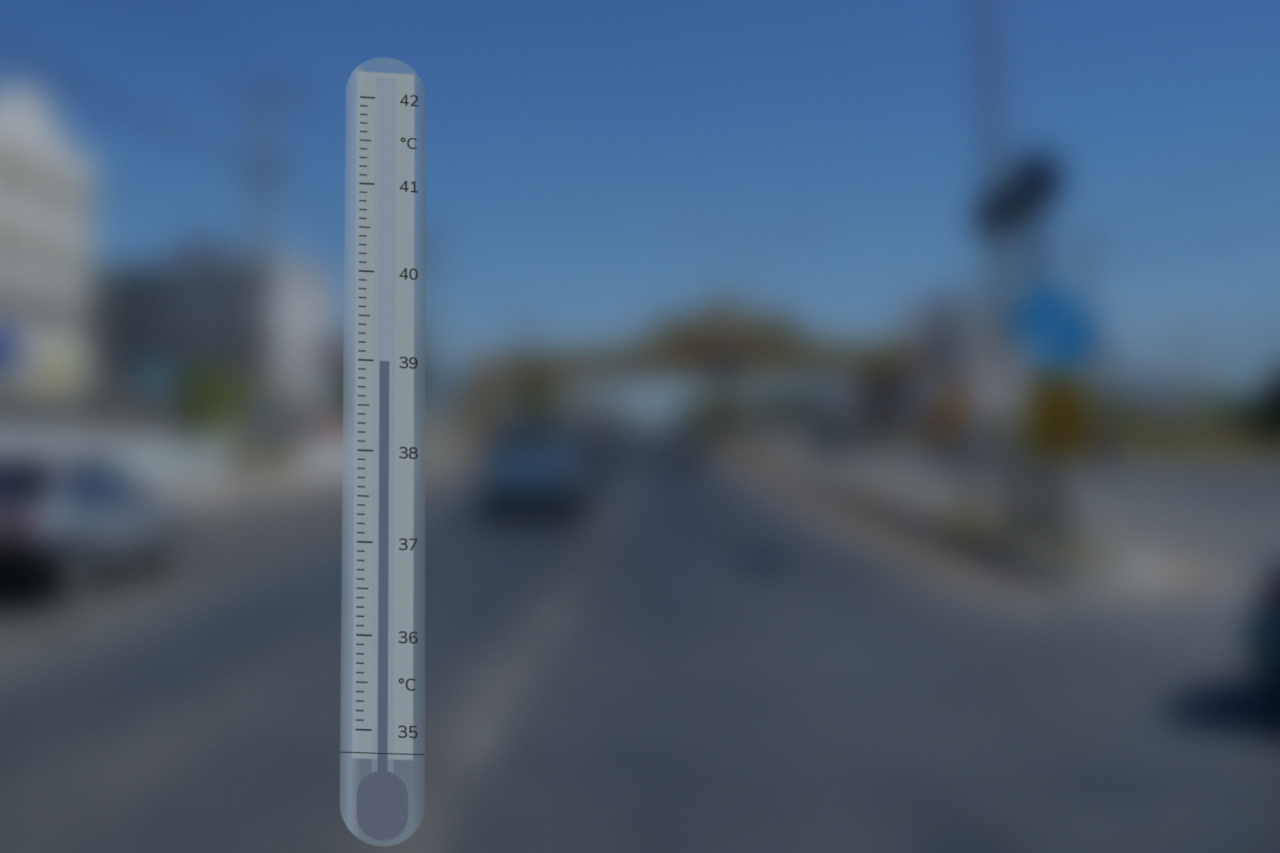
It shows {"value": 39, "unit": "°C"}
